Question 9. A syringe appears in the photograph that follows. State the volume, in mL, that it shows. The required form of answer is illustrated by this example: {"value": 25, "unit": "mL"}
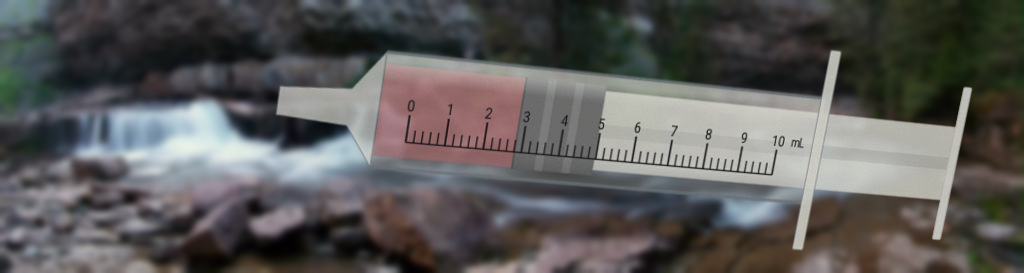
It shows {"value": 2.8, "unit": "mL"}
